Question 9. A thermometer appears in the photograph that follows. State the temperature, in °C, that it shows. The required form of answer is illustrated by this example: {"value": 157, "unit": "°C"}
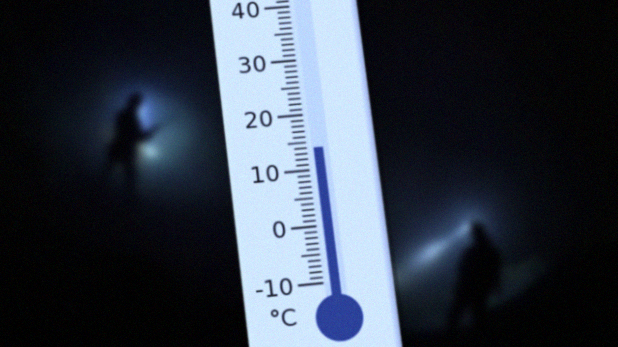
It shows {"value": 14, "unit": "°C"}
